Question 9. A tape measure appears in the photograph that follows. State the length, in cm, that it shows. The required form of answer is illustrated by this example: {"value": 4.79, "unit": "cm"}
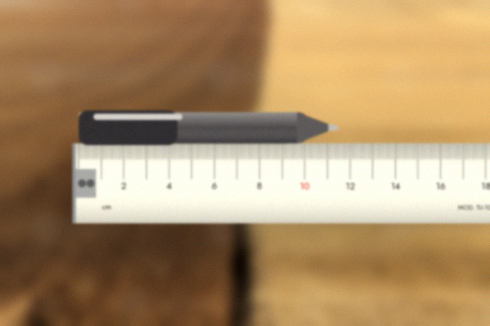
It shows {"value": 11.5, "unit": "cm"}
